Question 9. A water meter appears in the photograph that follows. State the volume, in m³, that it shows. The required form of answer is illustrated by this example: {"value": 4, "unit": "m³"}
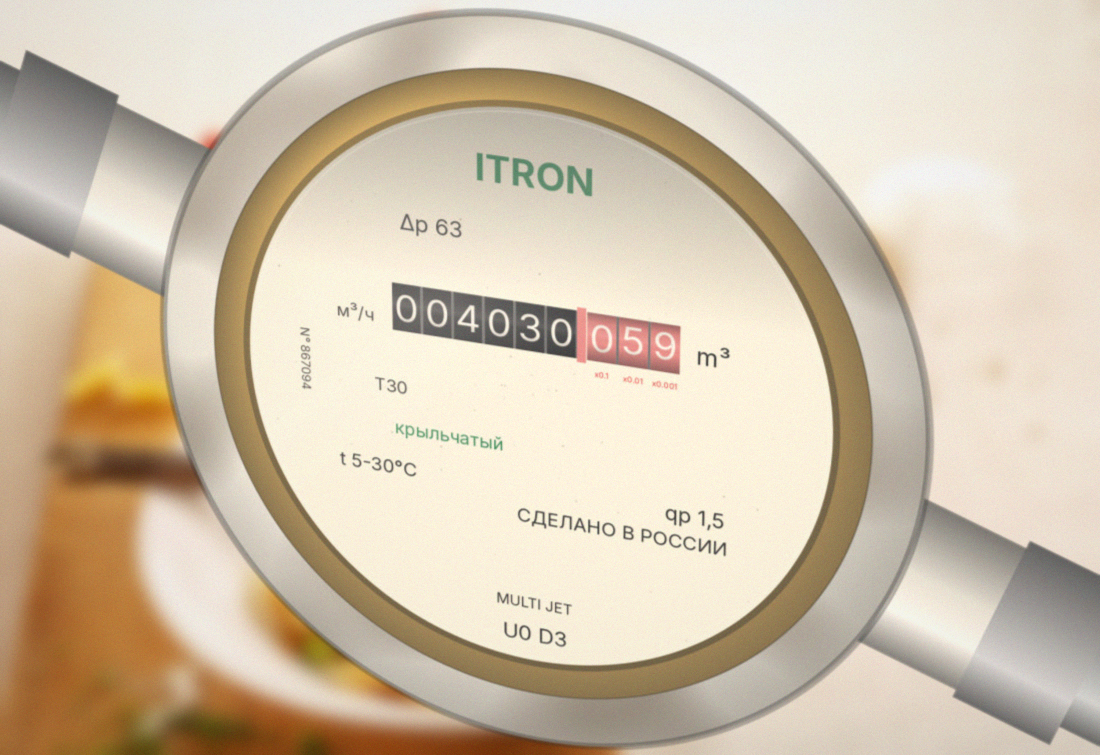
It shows {"value": 4030.059, "unit": "m³"}
